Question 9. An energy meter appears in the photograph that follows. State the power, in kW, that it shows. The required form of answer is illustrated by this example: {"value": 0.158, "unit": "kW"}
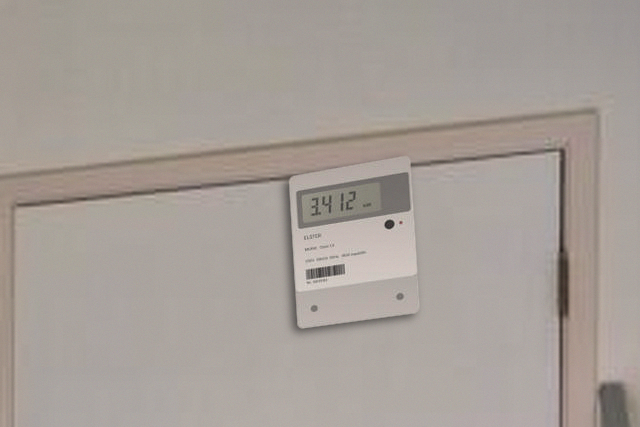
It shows {"value": 3.412, "unit": "kW"}
